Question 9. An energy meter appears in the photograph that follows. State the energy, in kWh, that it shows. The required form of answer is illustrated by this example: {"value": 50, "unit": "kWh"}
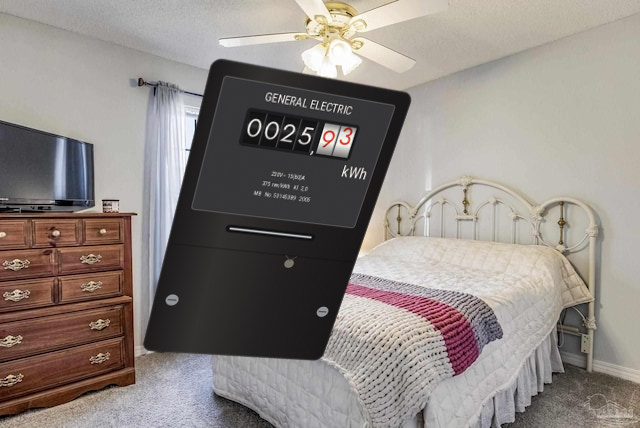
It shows {"value": 25.93, "unit": "kWh"}
